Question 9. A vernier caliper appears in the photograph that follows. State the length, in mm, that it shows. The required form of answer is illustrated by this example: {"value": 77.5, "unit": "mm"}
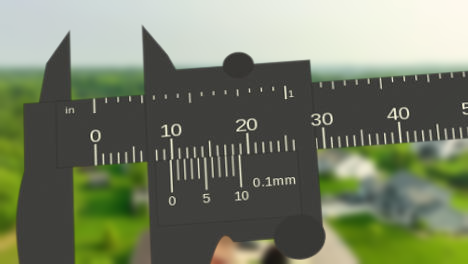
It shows {"value": 9.8, "unit": "mm"}
